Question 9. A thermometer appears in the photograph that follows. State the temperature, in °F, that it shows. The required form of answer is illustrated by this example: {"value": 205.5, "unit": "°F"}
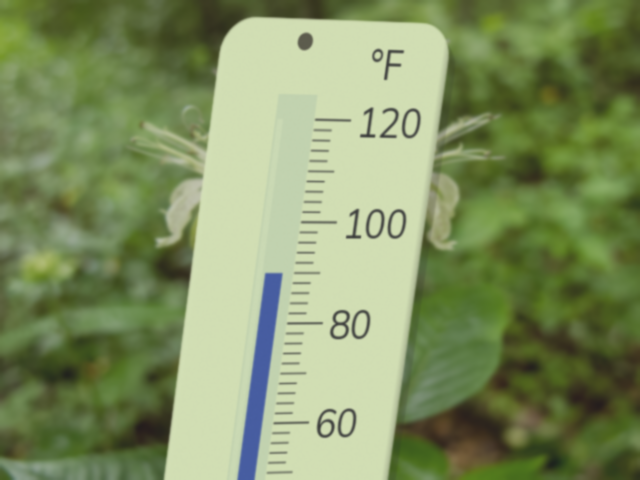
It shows {"value": 90, "unit": "°F"}
